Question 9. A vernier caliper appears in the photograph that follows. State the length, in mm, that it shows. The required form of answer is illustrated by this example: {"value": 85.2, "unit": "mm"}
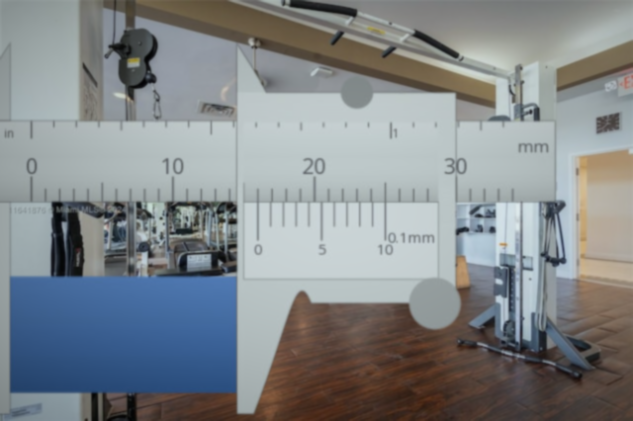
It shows {"value": 16.0, "unit": "mm"}
